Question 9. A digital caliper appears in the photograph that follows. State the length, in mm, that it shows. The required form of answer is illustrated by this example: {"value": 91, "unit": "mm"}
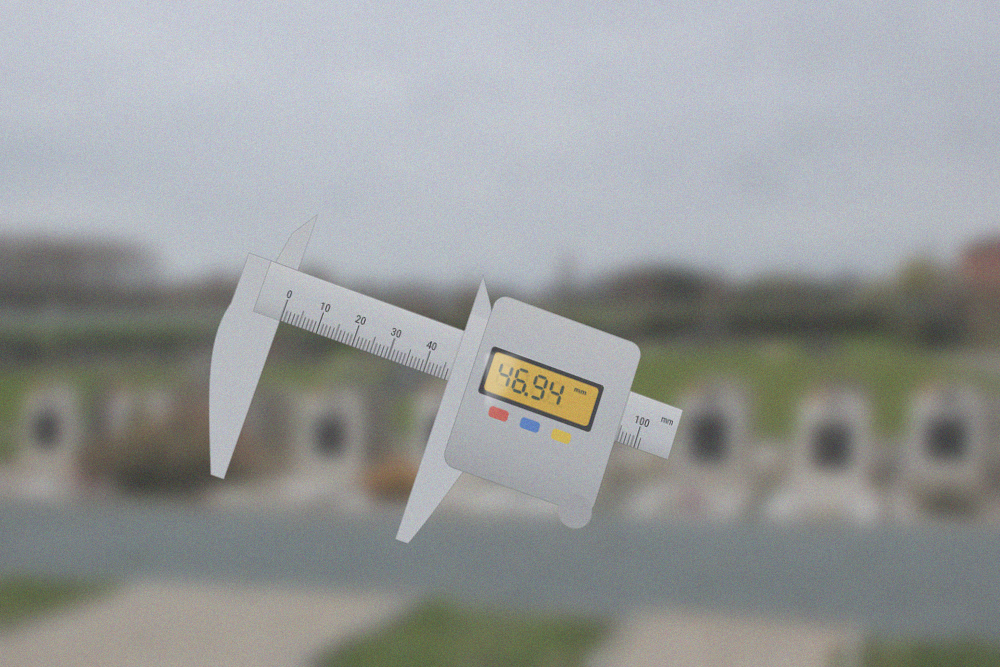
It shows {"value": 46.94, "unit": "mm"}
